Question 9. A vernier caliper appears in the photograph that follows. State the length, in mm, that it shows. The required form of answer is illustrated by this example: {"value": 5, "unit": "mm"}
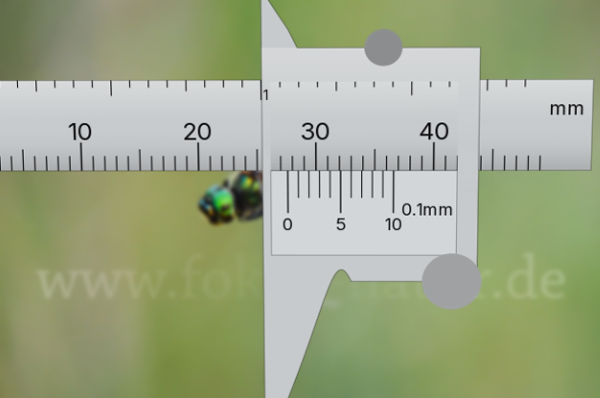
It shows {"value": 27.6, "unit": "mm"}
